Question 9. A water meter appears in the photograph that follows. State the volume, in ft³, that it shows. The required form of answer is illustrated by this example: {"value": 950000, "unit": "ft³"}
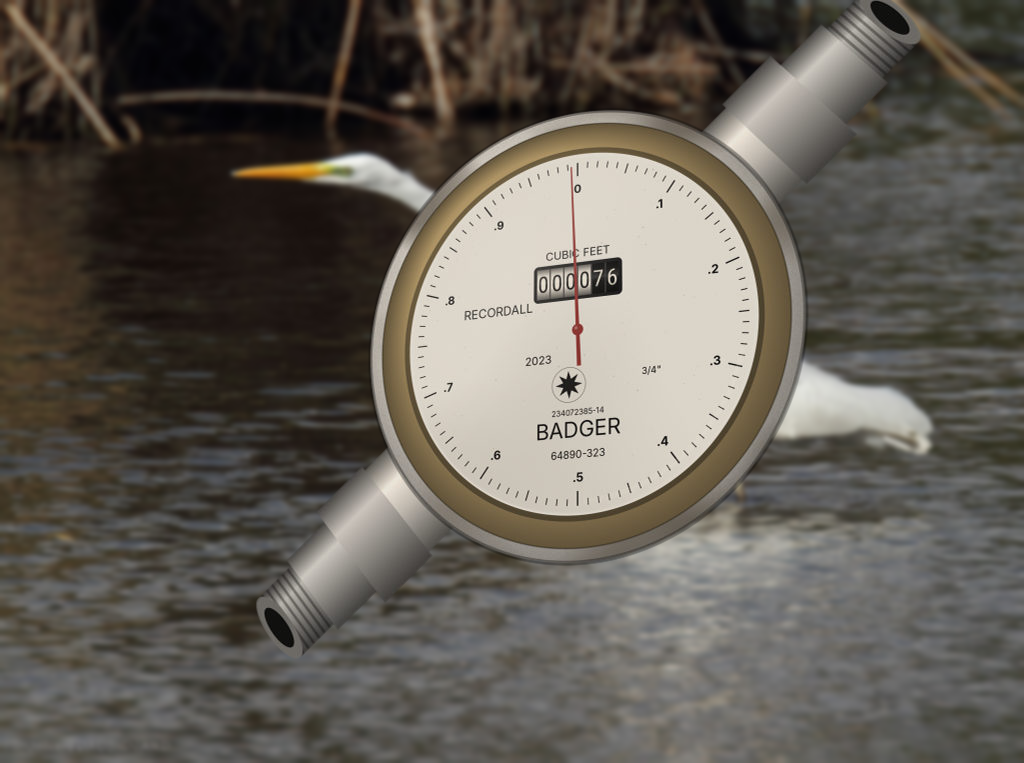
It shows {"value": 75.99, "unit": "ft³"}
